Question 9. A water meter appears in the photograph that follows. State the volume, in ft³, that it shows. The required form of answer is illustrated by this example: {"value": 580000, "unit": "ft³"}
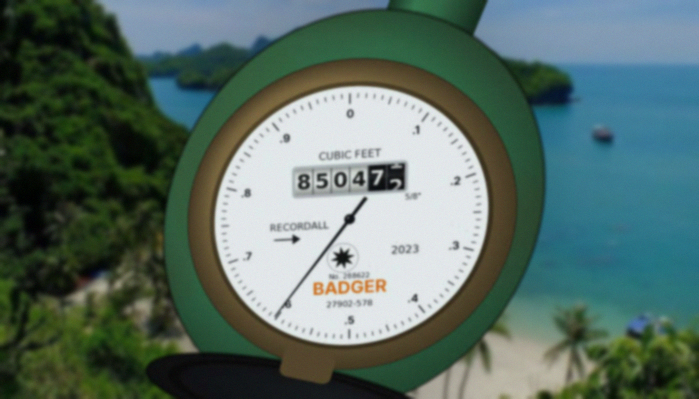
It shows {"value": 850471.60, "unit": "ft³"}
